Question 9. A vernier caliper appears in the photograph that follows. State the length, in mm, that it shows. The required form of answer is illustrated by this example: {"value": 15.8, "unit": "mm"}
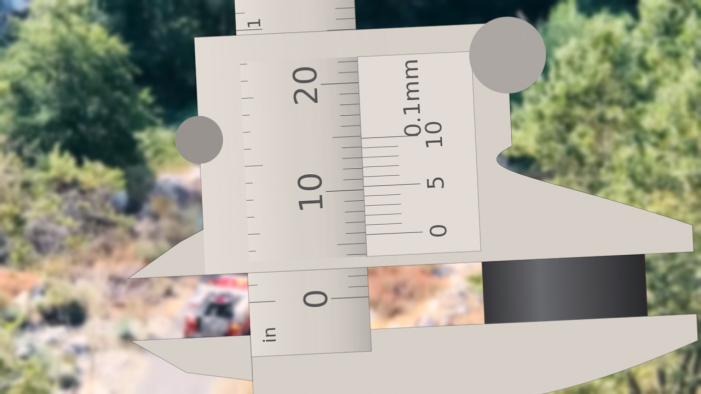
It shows {"value": 5.8, "unit": "mm"}
